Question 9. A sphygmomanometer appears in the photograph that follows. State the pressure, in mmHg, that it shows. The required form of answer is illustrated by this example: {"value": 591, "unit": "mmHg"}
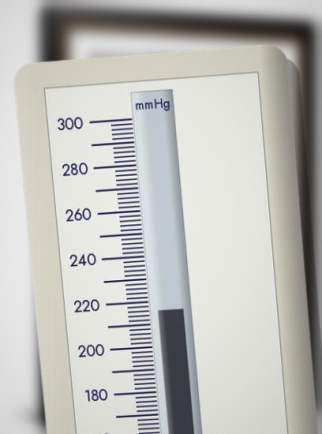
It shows {"value": 216, "unit": "mmHg"}
